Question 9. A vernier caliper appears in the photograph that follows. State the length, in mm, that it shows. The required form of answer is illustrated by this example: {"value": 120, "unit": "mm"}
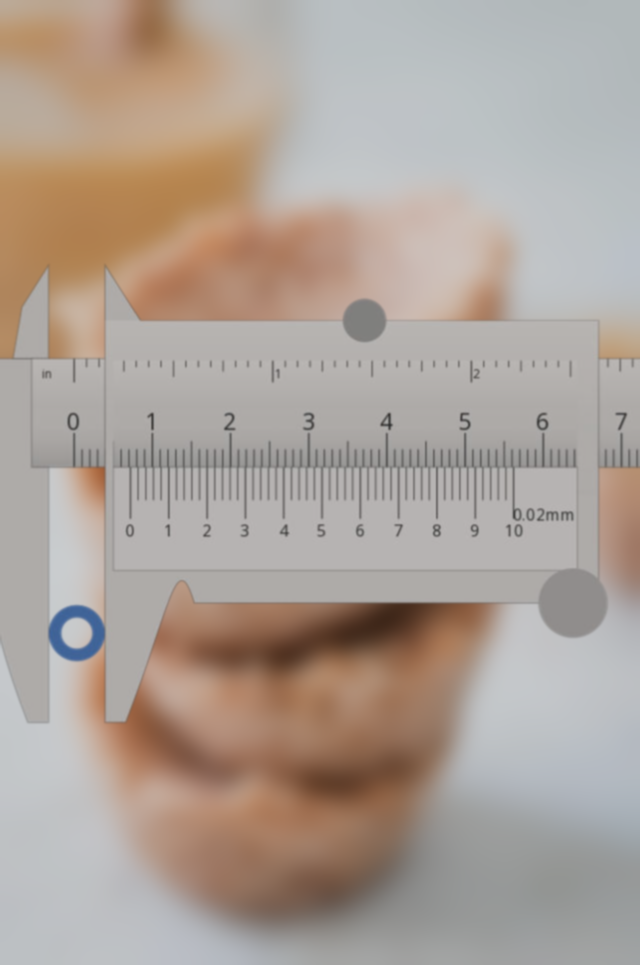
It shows {"value": 7.2, "unit": "mm"}
